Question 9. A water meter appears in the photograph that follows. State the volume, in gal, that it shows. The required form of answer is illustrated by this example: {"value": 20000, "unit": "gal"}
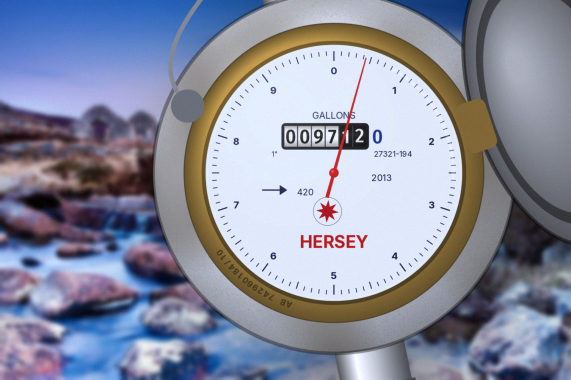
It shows {"value": 97120.4, "unit": "gal"}
